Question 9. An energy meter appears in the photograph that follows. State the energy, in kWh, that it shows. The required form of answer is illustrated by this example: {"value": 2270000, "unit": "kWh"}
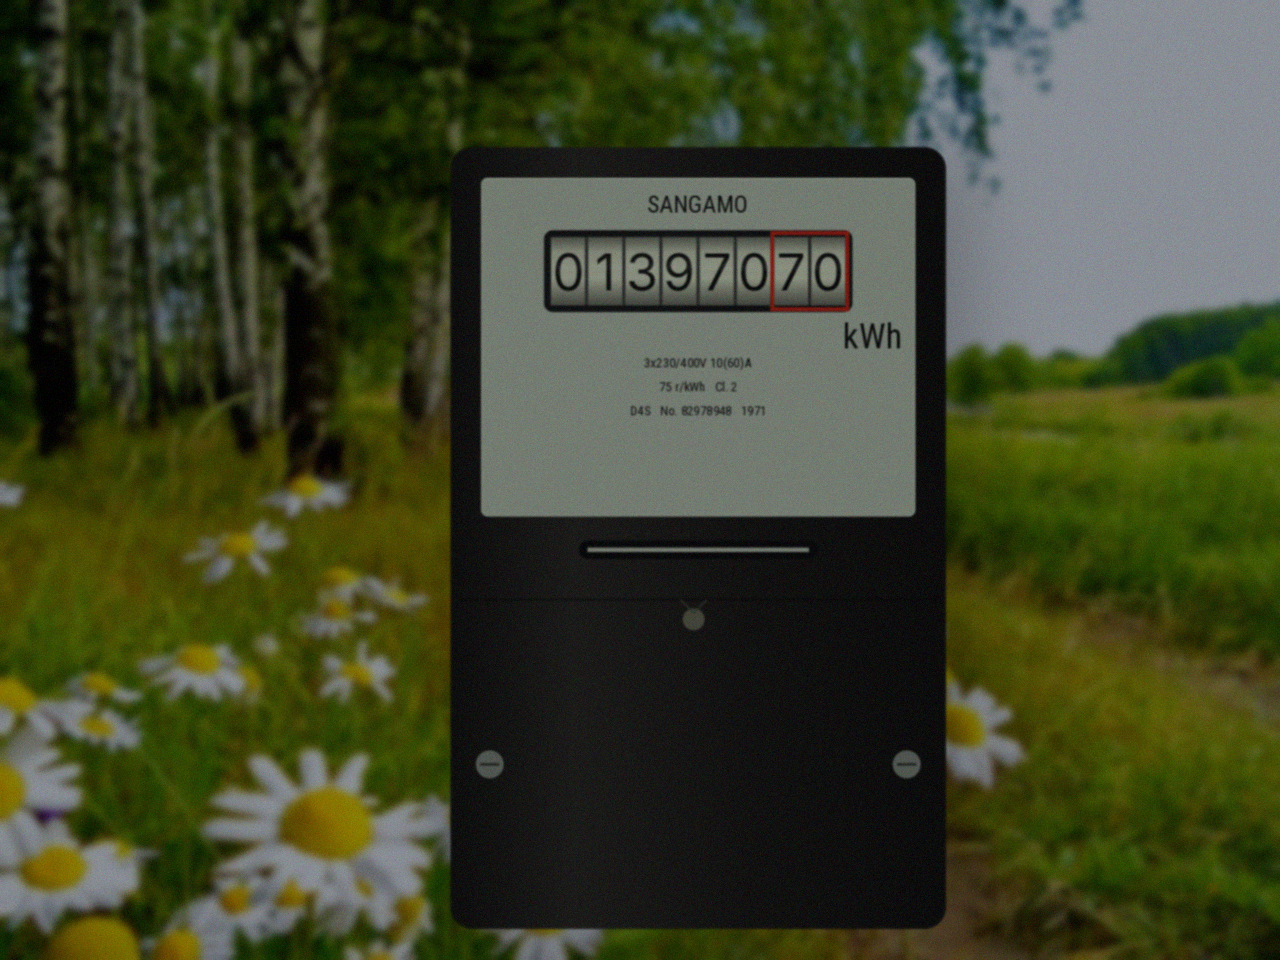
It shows {"value": 13970.70, "unit": "kWh"}
